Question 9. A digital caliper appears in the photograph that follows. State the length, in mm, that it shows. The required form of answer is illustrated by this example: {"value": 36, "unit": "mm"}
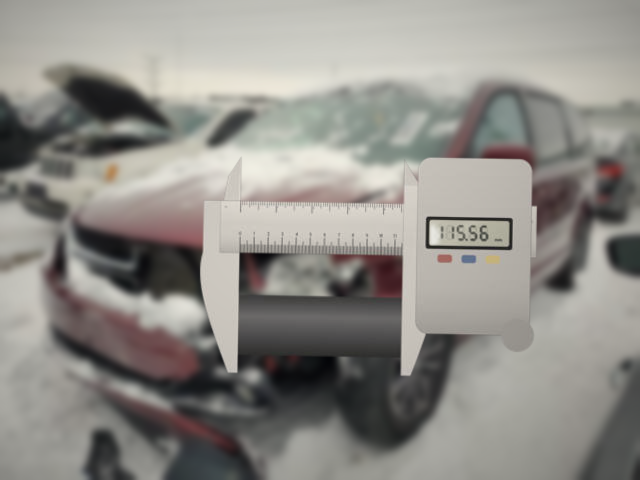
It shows {"value": 115.56, "unit": "mm"}
